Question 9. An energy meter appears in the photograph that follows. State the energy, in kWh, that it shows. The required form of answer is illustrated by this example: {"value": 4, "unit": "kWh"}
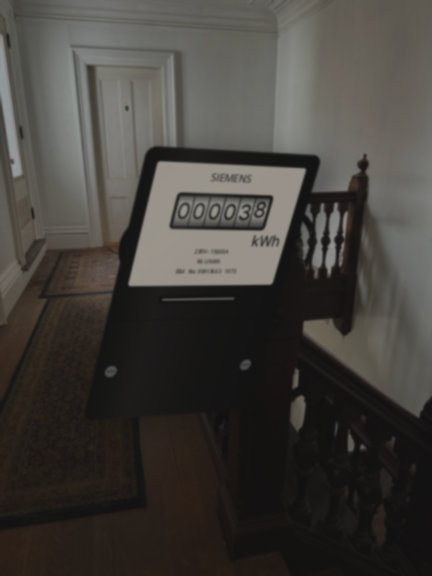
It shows {"value": 38, "unit": "kWh"}
